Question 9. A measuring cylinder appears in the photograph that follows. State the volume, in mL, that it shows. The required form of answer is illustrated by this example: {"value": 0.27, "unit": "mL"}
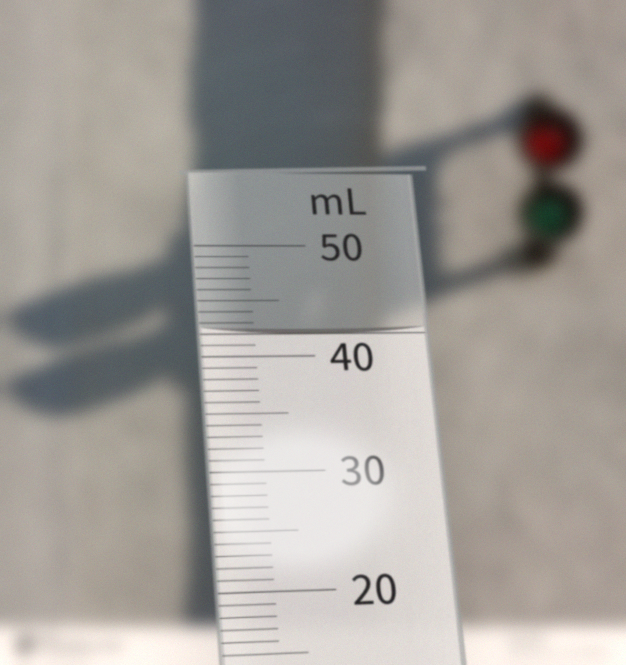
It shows {"value": 42, "unit": "mL"}
